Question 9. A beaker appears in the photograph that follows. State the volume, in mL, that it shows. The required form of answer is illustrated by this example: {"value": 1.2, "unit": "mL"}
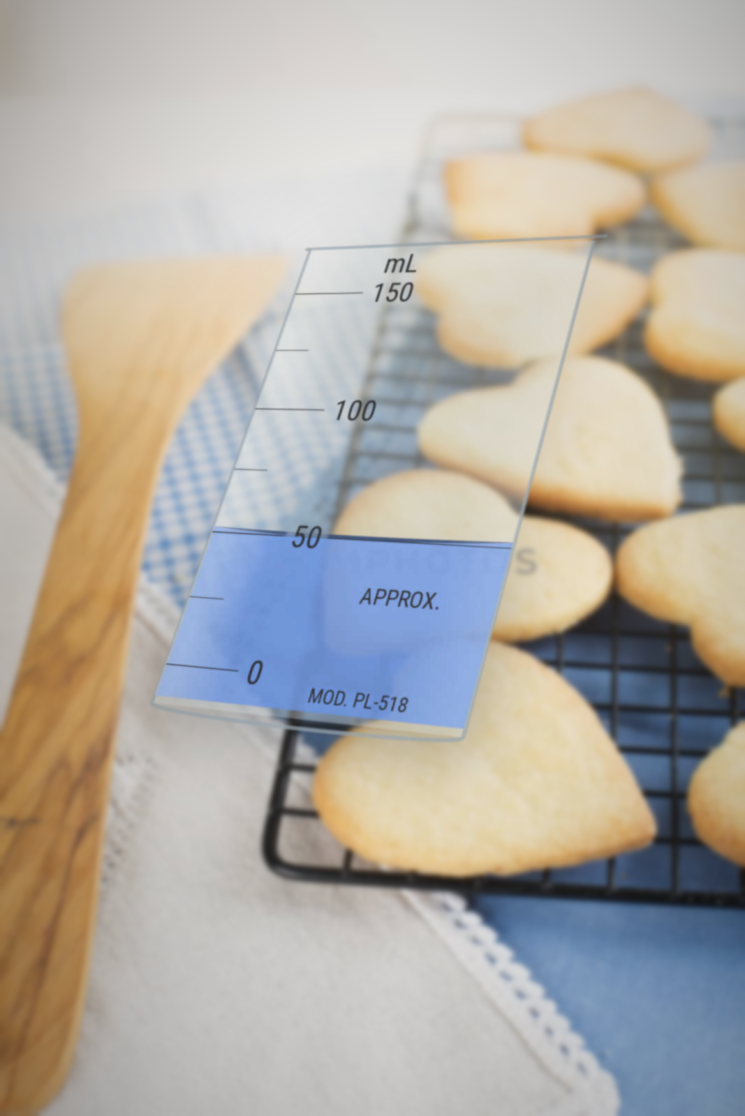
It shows {"value": 50, "unit": "mL"}
